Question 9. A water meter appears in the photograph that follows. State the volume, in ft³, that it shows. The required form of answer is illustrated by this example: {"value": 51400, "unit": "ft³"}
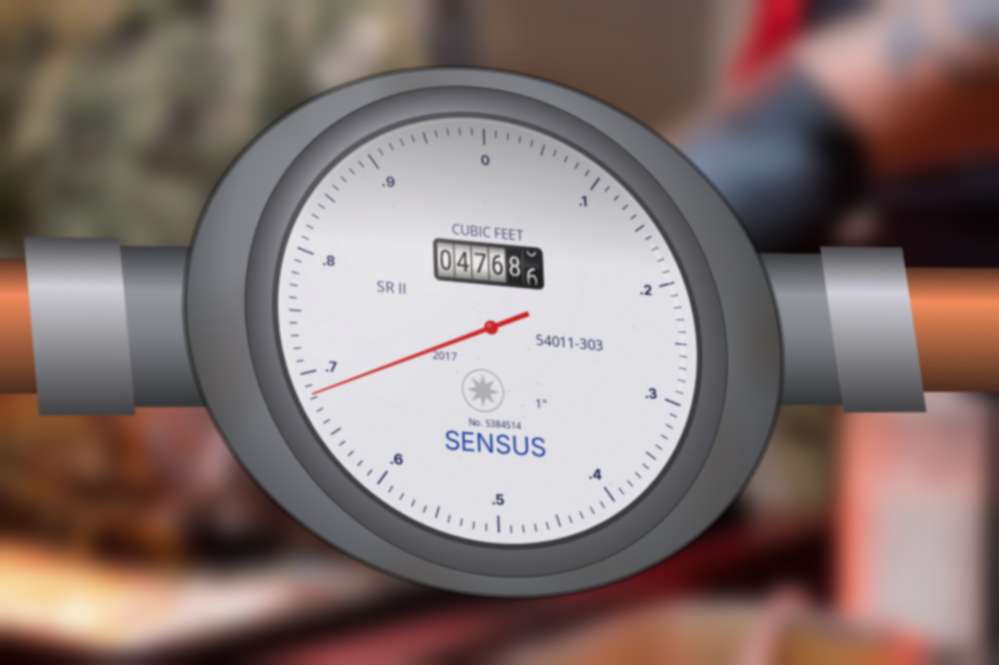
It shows {"value": 47685.68, "unit": "ft³"}
